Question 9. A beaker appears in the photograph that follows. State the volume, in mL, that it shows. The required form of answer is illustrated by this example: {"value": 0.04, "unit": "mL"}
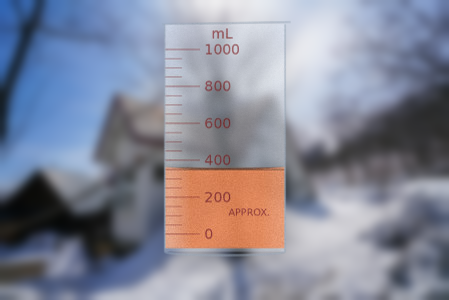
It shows {"value": 350, "unit": "mL"}
